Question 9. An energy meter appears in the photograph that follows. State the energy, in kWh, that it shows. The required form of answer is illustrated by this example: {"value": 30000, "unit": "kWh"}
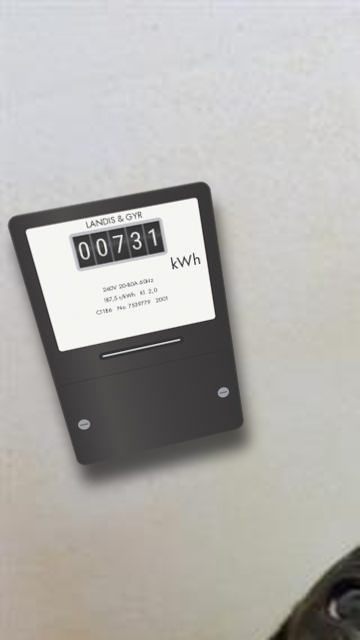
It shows {"value": 731, "unit": "kWh"}
